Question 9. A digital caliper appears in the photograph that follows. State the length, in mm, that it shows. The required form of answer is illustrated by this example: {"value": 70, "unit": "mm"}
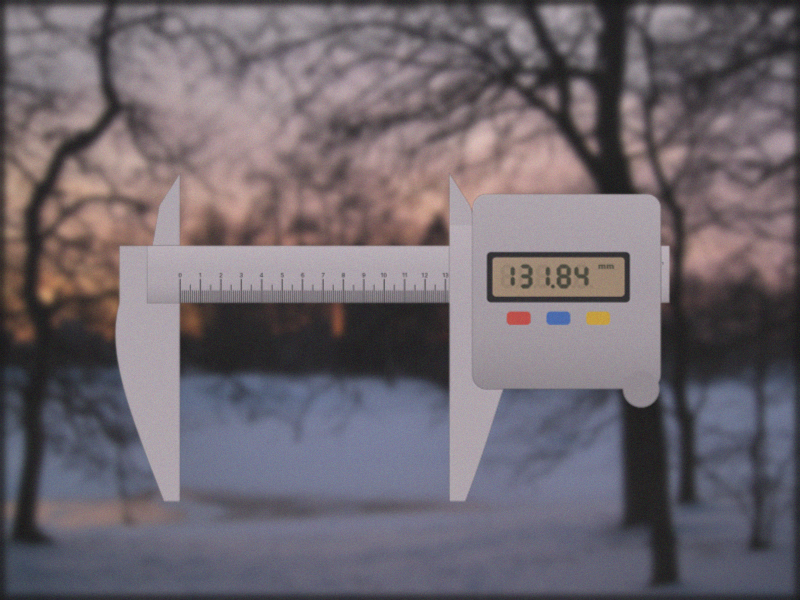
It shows {"value": 131.84, "unit": "mm"}
